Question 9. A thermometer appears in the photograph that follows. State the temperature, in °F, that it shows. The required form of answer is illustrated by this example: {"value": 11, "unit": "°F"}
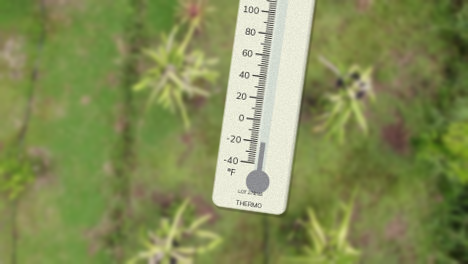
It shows {"value": -20, "unit": "°F"}
